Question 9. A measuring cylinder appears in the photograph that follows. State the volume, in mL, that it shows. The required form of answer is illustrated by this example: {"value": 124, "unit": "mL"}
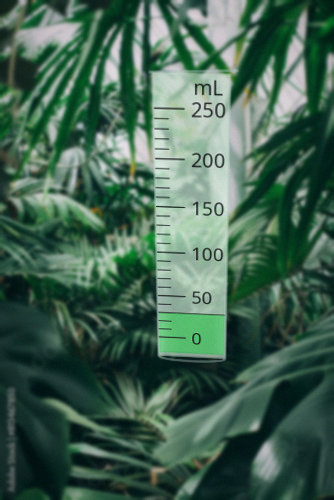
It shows {"value": 30, "unit": "mL"}
